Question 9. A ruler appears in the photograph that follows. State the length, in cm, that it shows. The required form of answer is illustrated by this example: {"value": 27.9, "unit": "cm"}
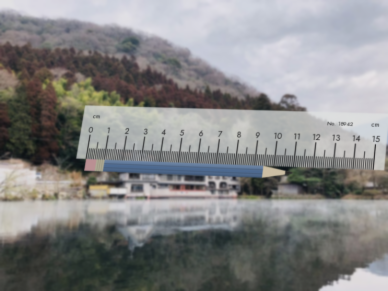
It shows {"value": 11, "unit": "cm"}
